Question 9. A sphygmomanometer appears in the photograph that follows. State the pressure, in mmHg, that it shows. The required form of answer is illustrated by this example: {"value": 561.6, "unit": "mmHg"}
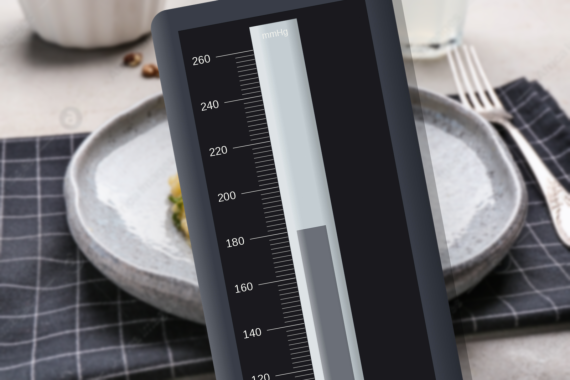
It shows {"value": 180, "unit": "mmHg"}
